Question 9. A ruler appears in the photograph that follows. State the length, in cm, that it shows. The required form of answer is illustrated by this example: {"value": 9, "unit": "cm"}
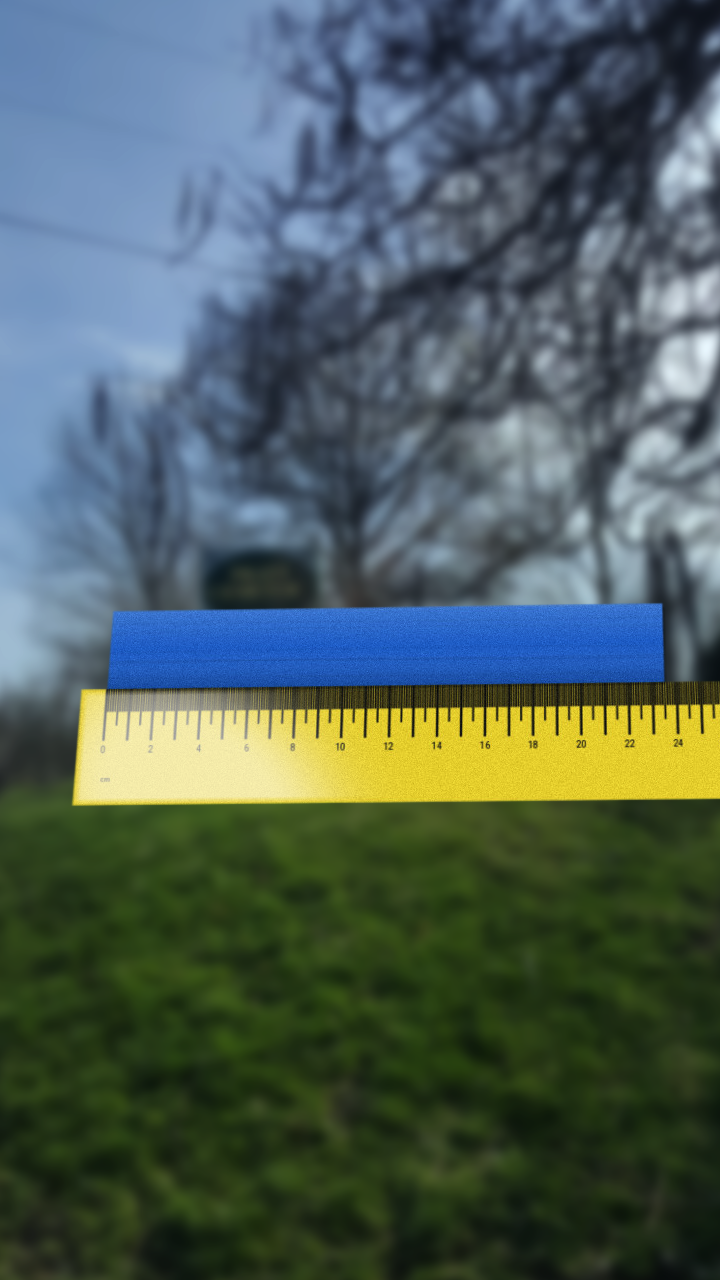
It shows {"value": 23.5, "unit": "cm"}
